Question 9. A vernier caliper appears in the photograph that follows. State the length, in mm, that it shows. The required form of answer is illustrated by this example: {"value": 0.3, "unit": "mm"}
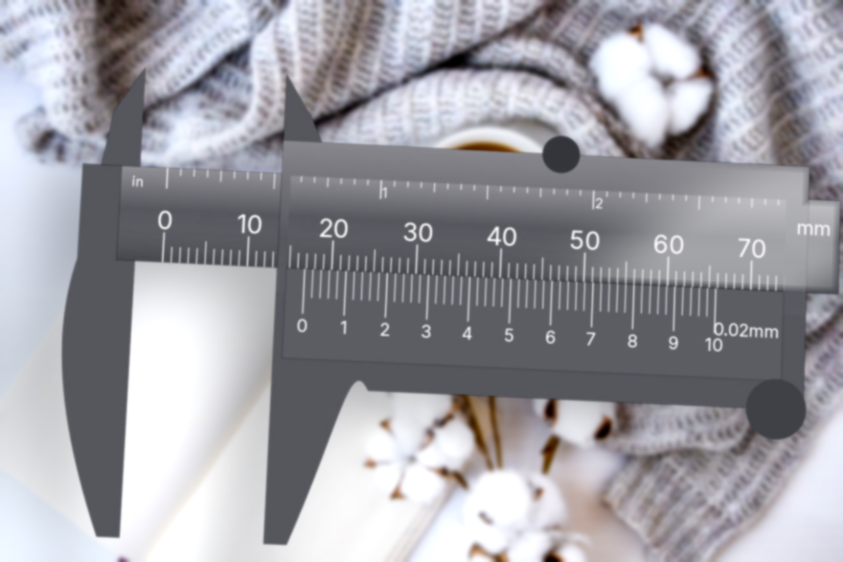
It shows {"value": 16.8, "unit": "mm"}
